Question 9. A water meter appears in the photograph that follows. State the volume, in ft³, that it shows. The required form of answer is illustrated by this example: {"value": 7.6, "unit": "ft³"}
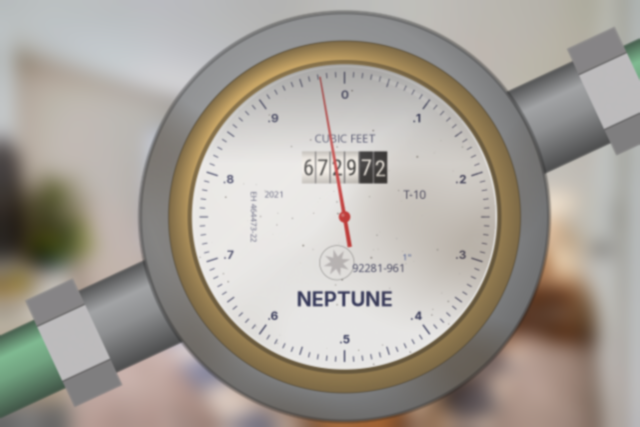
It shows {"value": 672971.97, "unit": "ft³"}
